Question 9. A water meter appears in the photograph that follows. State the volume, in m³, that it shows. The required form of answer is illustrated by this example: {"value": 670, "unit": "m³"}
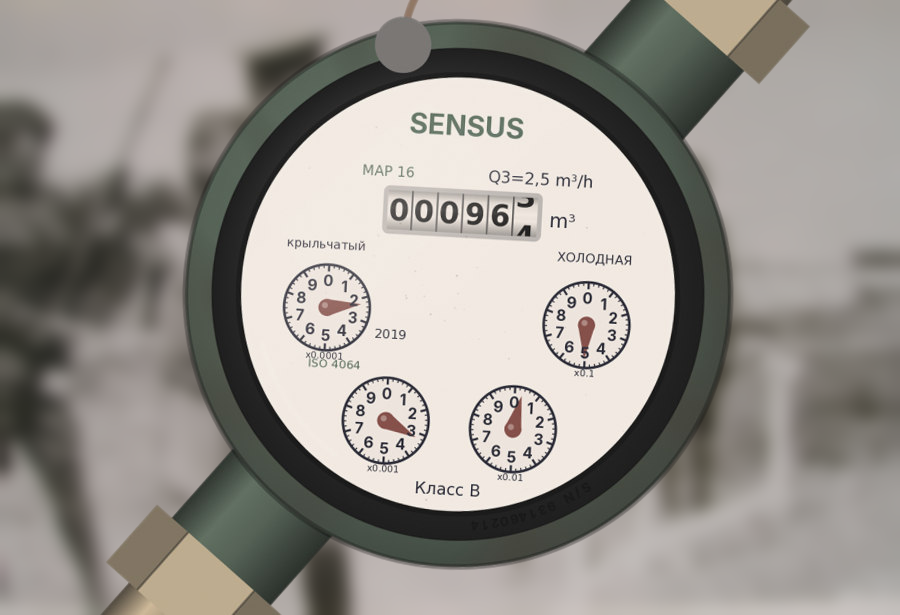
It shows {"value": 963.5032, "unit": "m³"}
